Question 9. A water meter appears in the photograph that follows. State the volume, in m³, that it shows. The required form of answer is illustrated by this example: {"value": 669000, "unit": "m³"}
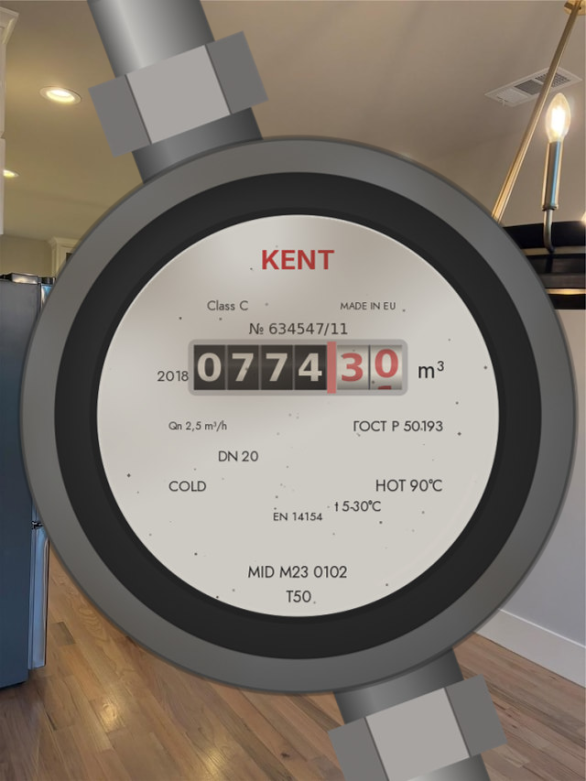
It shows {"value": 774.30, "unit": "m³"}
